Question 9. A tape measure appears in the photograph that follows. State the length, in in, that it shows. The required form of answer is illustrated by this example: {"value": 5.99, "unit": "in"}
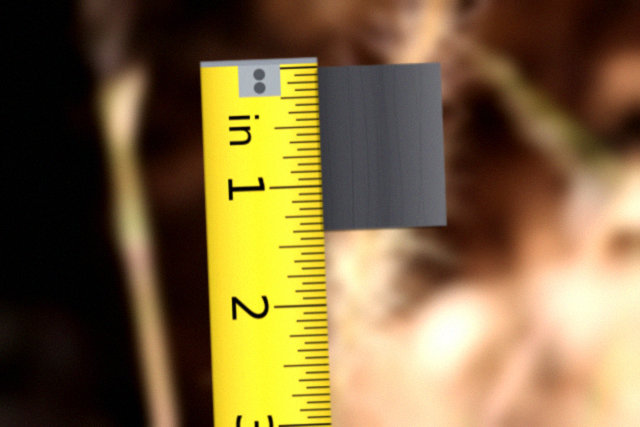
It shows {"value": 1.375, "unit": "in"}
